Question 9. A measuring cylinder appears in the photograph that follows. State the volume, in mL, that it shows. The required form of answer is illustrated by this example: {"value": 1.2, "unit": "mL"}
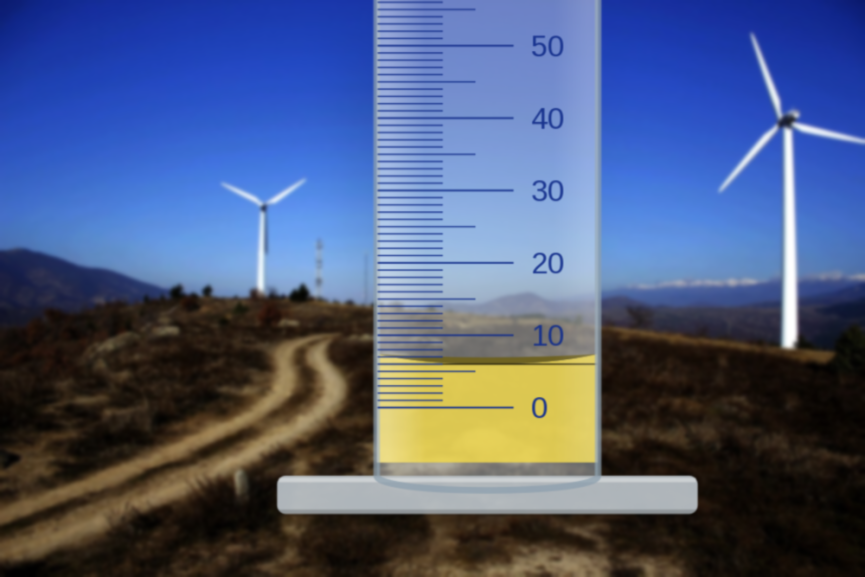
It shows {"value": 6, "unit": "mL"}
